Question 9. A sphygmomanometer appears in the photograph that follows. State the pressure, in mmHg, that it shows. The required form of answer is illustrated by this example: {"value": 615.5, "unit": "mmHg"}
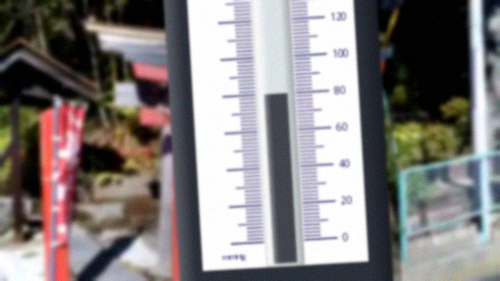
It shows {"value": 80, "unit": "mmHg"}
